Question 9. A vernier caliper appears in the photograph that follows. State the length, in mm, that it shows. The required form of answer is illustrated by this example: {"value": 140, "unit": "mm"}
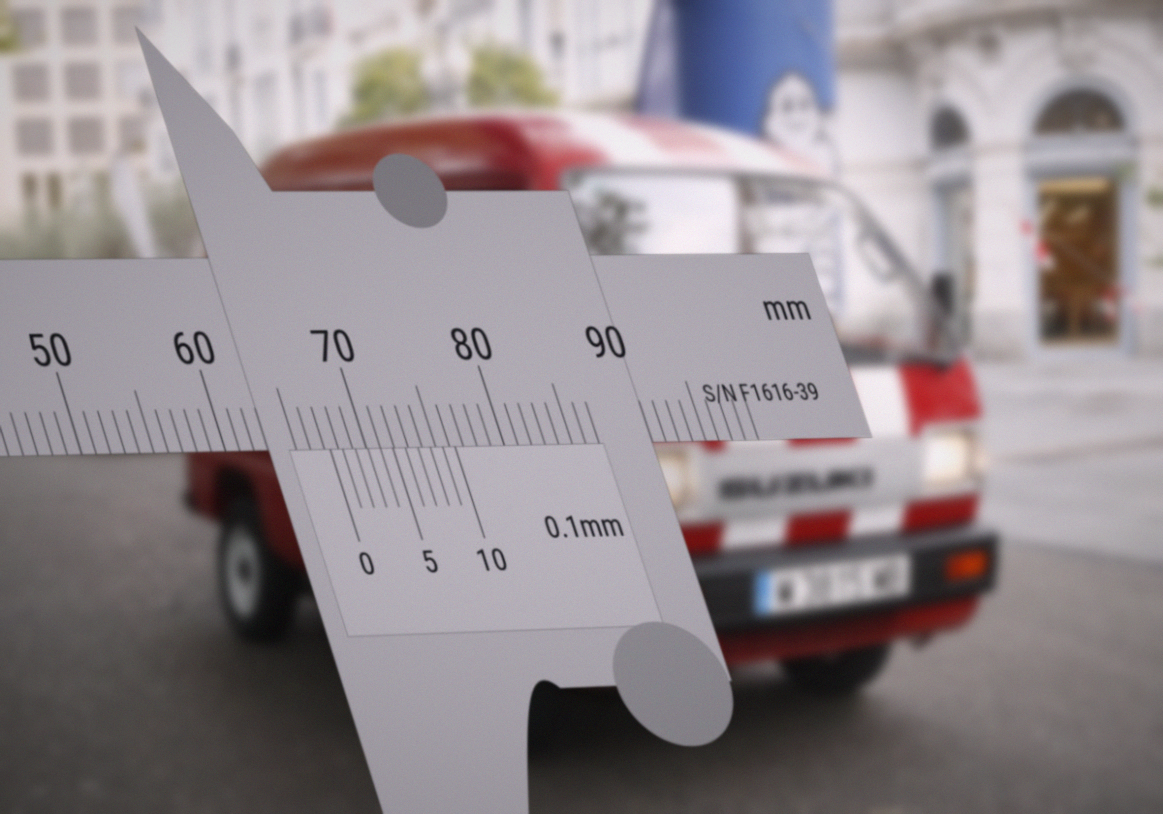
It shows {"value": 67.4, "unit": "mm"}
